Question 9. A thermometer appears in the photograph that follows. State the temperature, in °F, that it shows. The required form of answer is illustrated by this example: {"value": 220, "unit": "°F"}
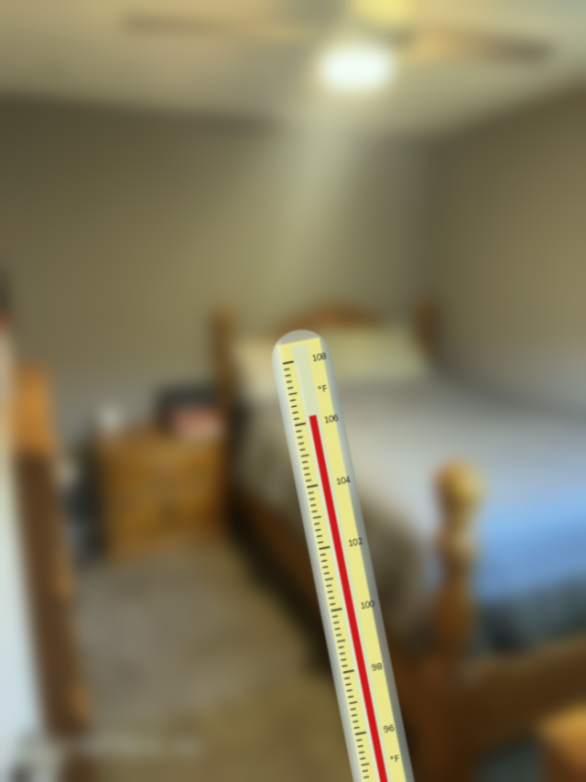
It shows {"value": 106.2, "unit": "°F"}
